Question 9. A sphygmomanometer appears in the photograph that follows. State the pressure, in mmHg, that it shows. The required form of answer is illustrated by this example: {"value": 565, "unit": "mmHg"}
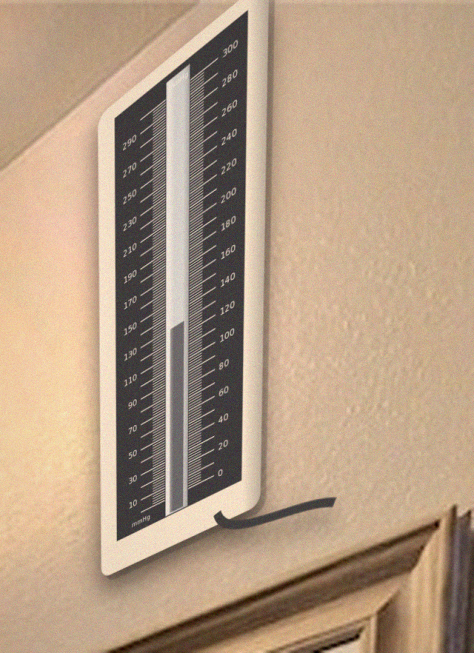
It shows {"value": 130, "unit": "mmHg"}
